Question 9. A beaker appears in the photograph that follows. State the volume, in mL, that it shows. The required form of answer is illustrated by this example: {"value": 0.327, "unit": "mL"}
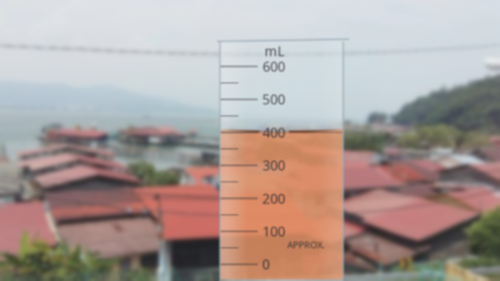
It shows {"value": 400, "unit": "mL"}
